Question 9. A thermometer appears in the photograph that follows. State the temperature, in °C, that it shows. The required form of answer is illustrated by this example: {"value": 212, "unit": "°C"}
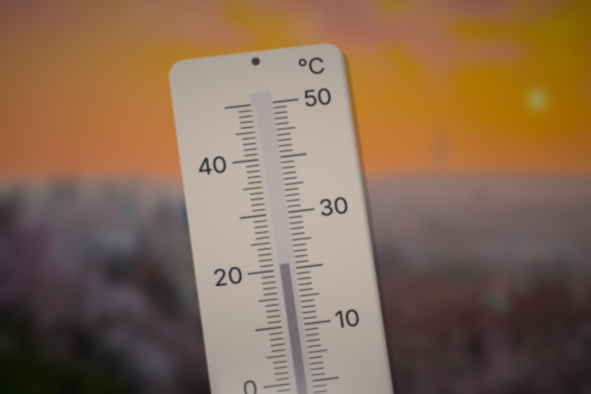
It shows {"value": 21, "unit": "°C"}
